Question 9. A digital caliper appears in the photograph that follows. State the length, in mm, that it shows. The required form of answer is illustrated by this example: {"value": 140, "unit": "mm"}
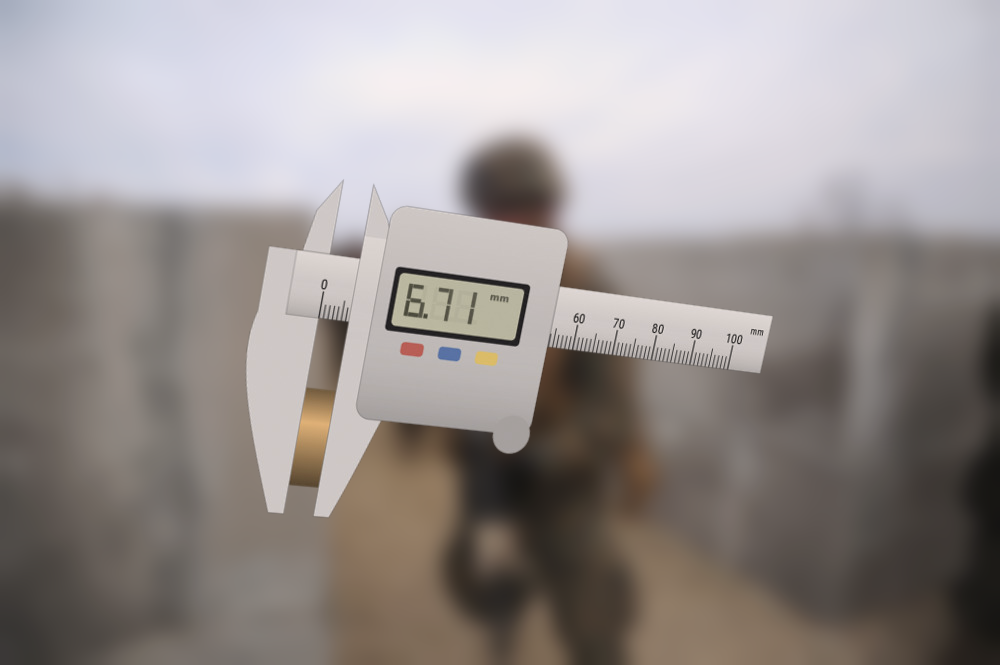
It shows {"value": 6.71, "unit": "mm"}
